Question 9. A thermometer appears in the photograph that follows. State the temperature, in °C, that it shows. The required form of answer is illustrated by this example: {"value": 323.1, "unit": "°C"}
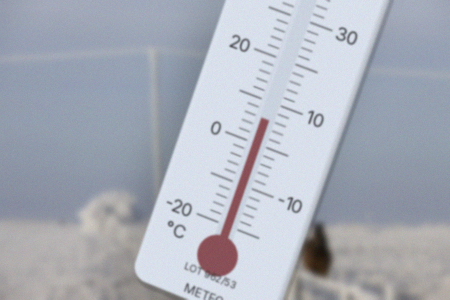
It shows {"value": 6, "unit": "°C"}
